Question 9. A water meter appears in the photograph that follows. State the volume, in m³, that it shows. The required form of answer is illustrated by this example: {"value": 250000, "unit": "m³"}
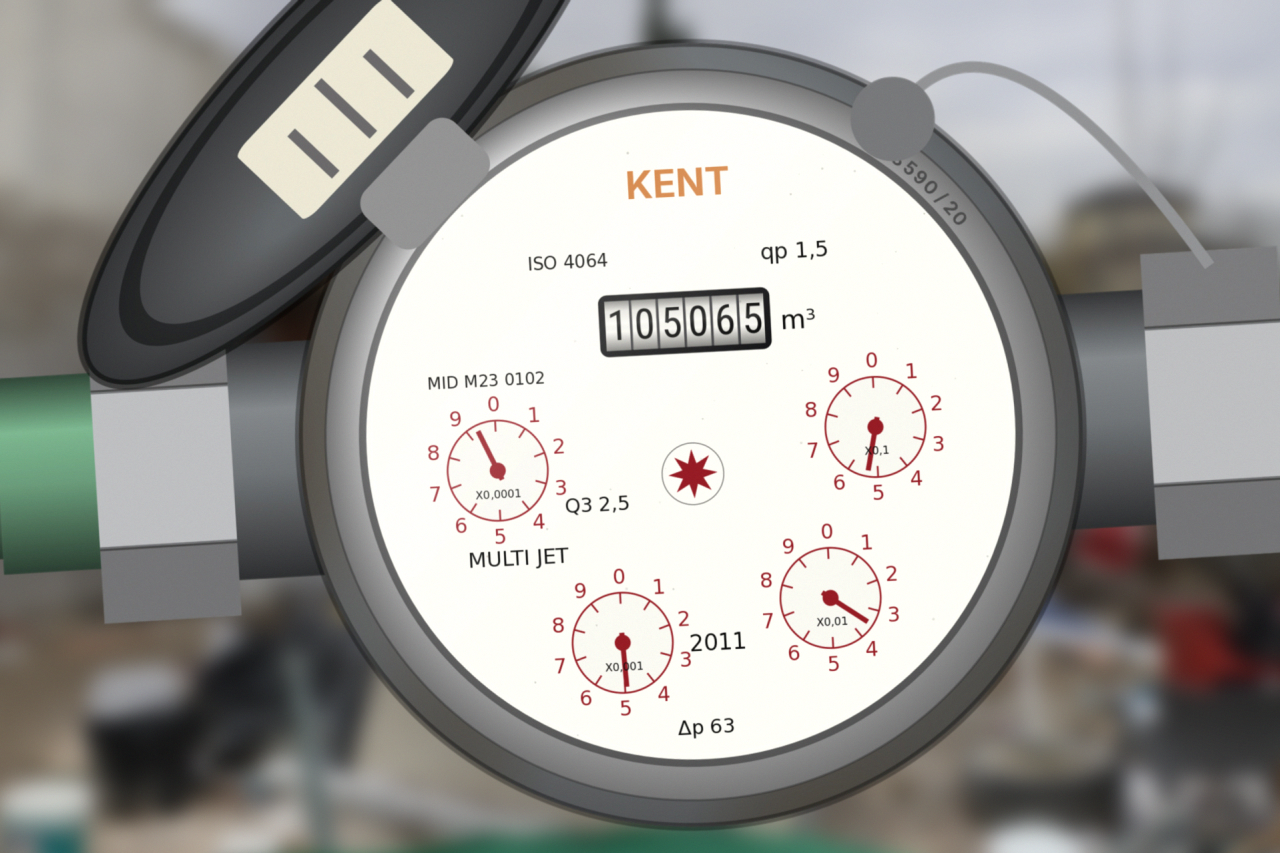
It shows {"value": 105065.5349, "unit": "m³"}
